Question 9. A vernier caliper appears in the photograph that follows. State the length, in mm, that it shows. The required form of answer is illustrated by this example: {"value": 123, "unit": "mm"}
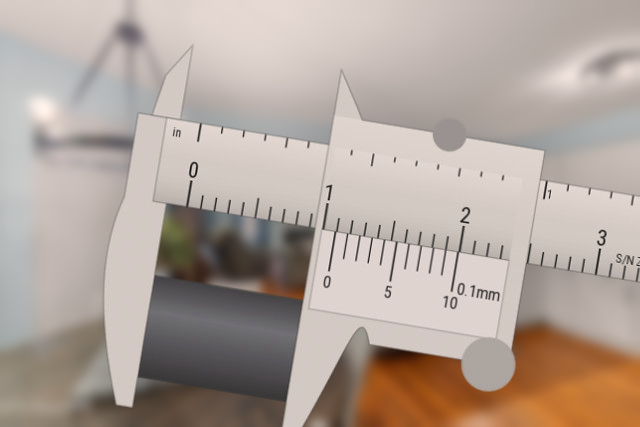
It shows {"value": 10.9, "unit": "mm"}
